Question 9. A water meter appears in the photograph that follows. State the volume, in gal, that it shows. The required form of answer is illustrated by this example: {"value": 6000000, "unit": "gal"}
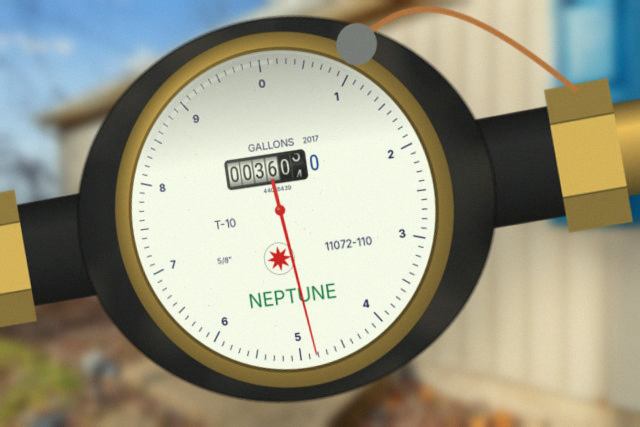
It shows {"value": 36034.8, "unit": "gal"}
